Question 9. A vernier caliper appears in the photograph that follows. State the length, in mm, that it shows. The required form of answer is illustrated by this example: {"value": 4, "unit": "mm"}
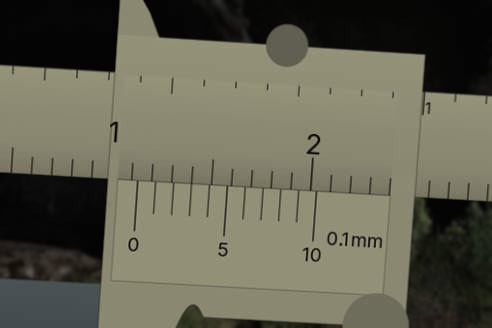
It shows {"value": 11.3, "unit": "mm"}
